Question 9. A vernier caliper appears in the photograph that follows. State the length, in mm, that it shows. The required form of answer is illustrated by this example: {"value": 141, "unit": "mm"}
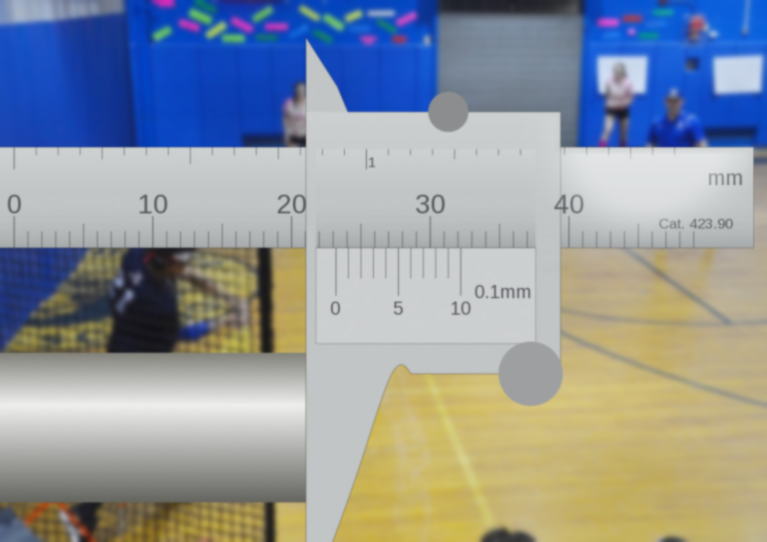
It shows {"value": 23.2, "unit": "mm"}
